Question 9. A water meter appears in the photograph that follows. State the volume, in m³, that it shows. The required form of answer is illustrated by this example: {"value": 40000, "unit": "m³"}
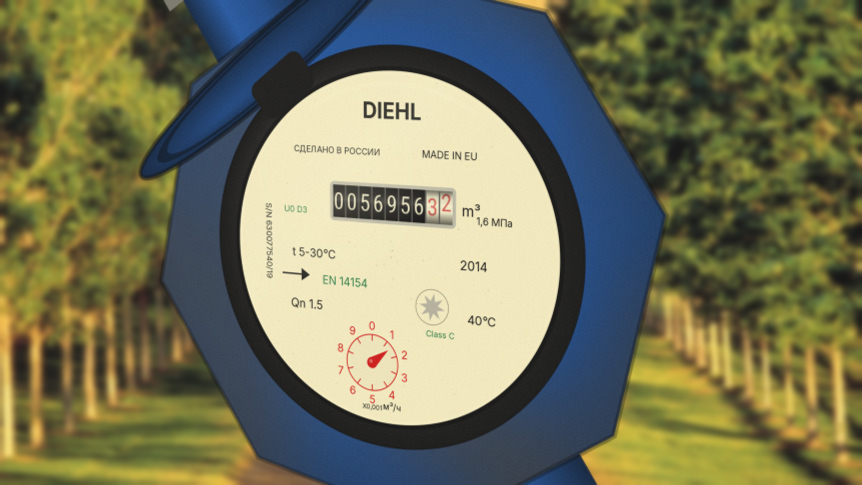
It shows {"value": 56956.321, "unit": "m³"}
